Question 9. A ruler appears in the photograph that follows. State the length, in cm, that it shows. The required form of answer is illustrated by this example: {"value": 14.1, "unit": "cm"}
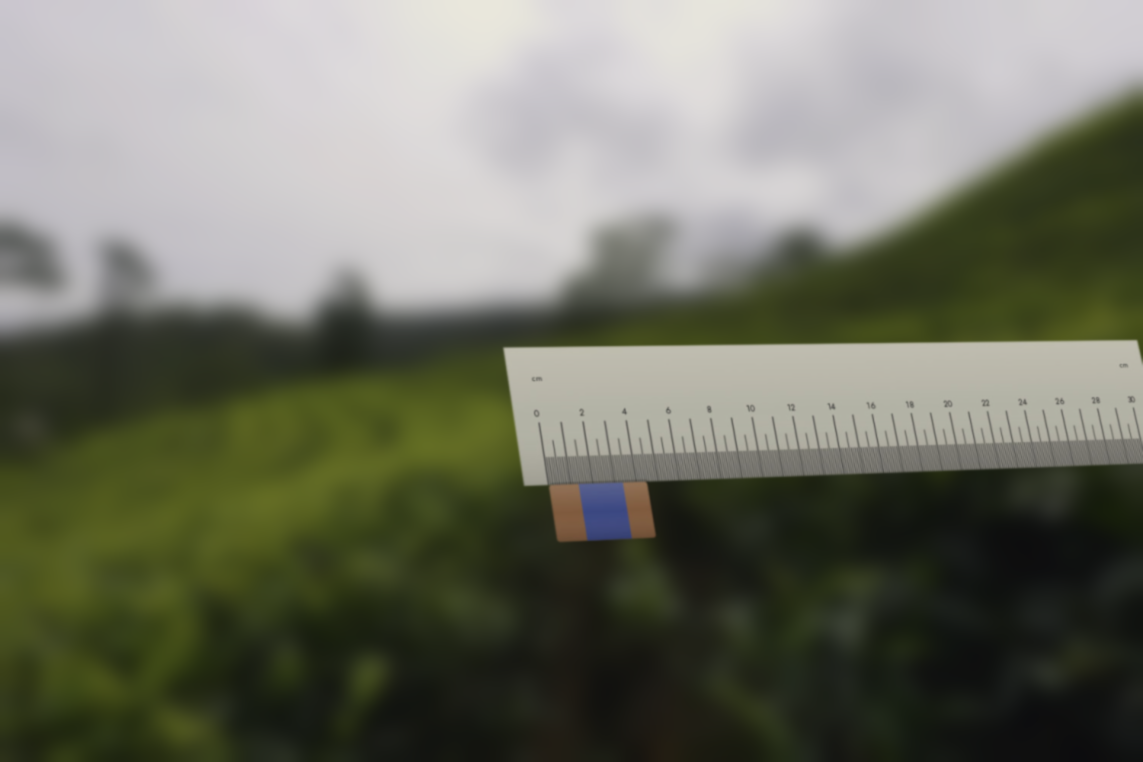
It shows {"value": 4.5, "unit": "cm"}
